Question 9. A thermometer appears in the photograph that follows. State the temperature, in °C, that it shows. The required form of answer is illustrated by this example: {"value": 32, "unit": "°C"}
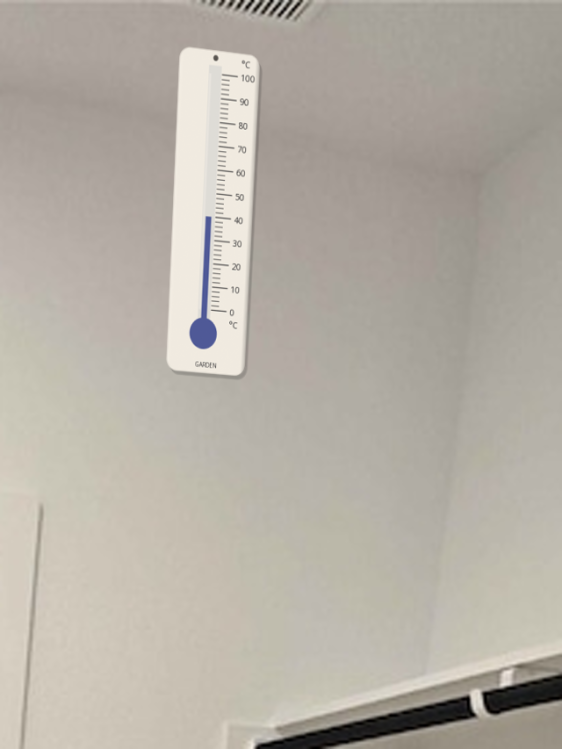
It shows {"value": 40, "unit": "°C"}
